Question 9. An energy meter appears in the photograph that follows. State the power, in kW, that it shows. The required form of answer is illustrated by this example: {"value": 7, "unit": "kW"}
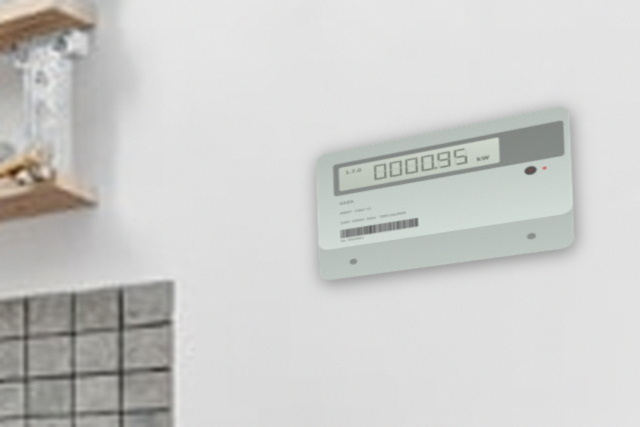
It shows {"value": 0.95, "unit": "kW"}
